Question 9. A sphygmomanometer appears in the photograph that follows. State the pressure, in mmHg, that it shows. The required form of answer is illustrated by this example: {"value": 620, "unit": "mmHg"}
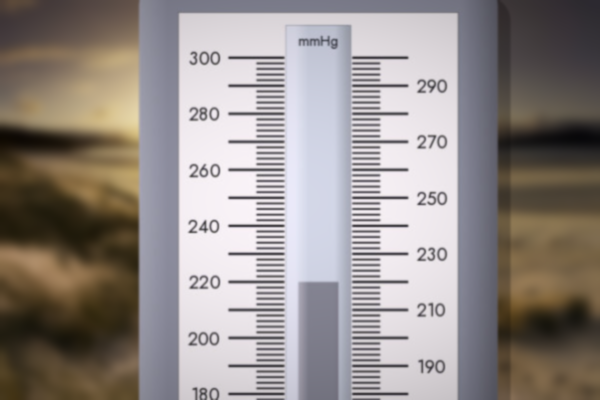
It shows {"value": 220, "unit": "mmHg"}
